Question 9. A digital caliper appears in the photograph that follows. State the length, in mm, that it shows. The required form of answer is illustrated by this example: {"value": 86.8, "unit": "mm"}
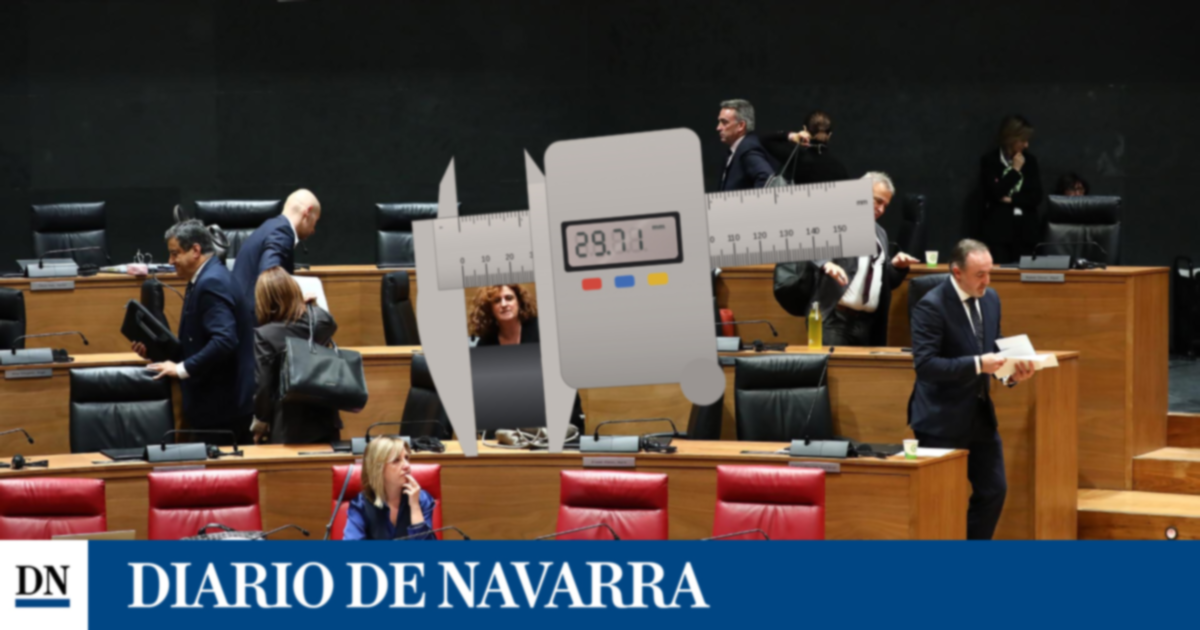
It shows {"value": 29.71, "unit": "mm"}
